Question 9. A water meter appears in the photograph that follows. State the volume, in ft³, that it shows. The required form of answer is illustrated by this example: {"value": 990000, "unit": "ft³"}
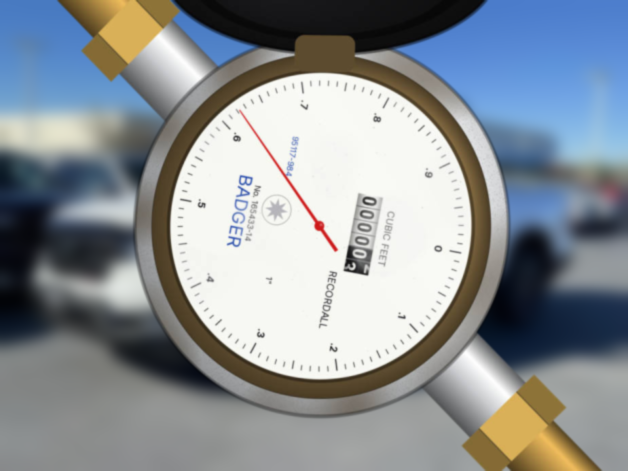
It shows {"value": 2.62, "unit": "ft³"}
